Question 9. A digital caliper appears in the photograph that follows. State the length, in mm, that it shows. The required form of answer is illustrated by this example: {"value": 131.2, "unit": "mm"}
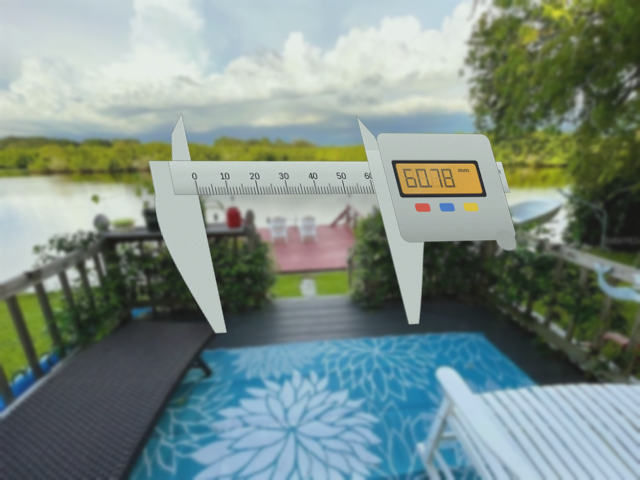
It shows {"value": 60.78, "unit": "mm"}
